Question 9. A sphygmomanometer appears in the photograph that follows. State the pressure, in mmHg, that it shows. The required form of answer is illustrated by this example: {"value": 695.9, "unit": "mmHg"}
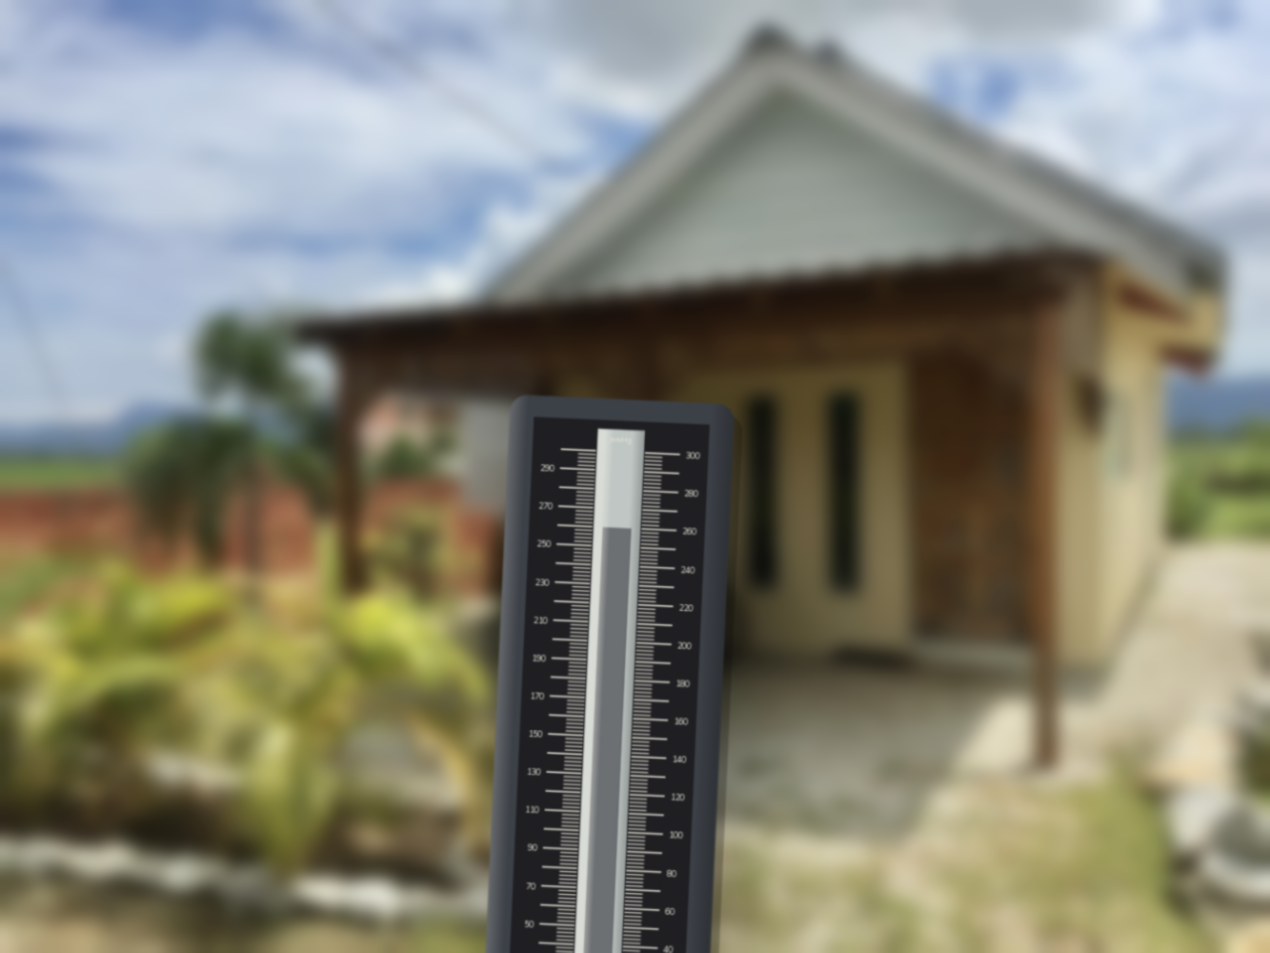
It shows {"value": 260, "unit": "mmHg"}
